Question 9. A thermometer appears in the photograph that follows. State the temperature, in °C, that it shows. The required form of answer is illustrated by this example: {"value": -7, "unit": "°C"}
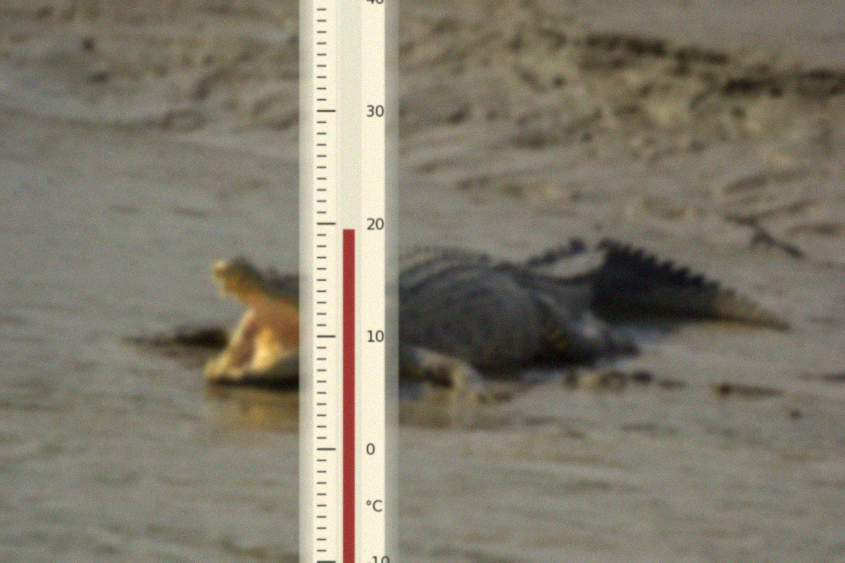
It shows {"value": 19.5, "unit": "°C"}
